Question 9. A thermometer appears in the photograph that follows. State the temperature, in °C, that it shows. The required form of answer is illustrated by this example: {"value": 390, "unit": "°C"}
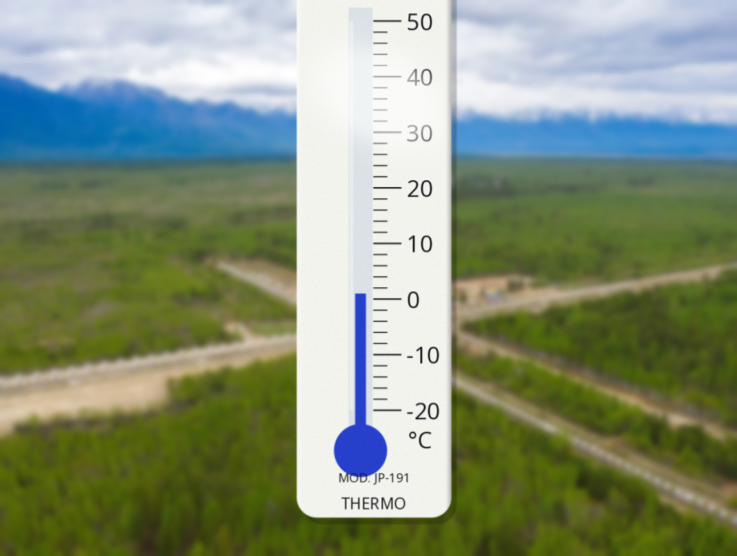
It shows {"value": 1, "unit": "°C"}
